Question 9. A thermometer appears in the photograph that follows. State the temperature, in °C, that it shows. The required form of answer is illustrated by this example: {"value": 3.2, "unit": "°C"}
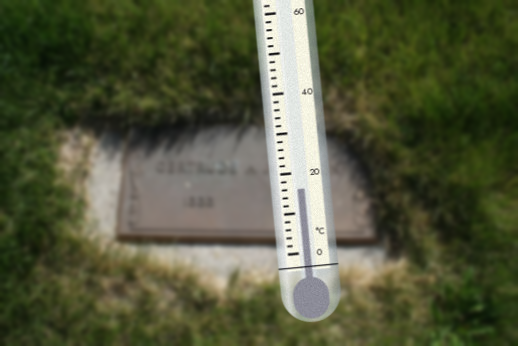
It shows {"value": 16, "unit": "°C"}
